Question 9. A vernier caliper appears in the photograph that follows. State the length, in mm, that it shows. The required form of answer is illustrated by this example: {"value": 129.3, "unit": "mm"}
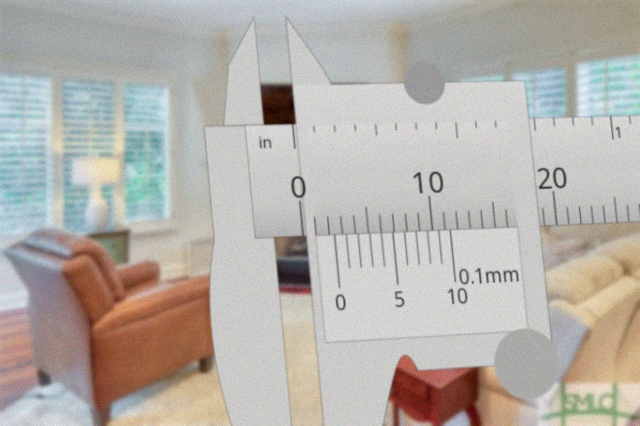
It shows {"value": 2.4, "unit": "mm"}
